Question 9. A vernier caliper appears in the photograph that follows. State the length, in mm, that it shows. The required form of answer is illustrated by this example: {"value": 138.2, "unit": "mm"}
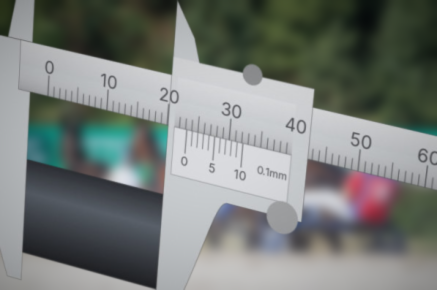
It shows {"value": 23.2, "unit": "mm"}
